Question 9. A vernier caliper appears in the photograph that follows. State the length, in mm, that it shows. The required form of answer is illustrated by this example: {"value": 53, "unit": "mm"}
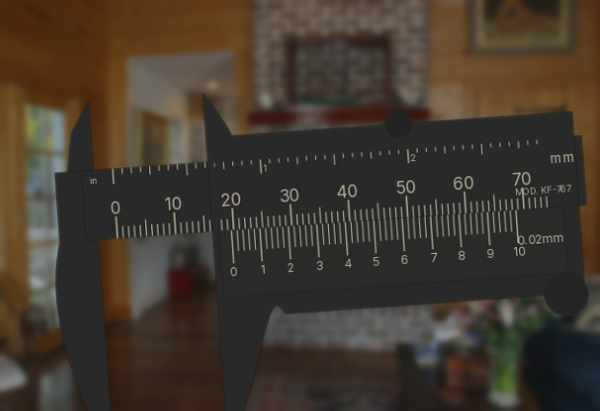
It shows {"value": 19.6, "unit": "mm"}
